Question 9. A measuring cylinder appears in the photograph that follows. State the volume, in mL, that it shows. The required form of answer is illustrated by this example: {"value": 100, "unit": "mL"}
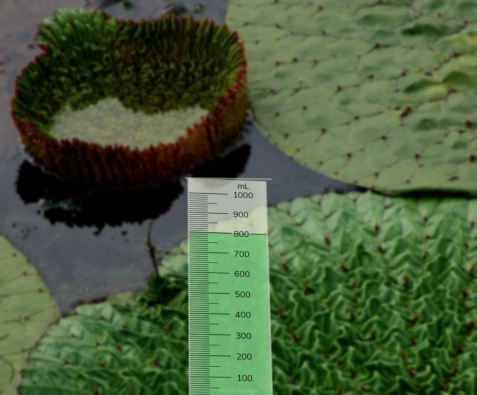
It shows {"value": 800, "unit": "mL"}
